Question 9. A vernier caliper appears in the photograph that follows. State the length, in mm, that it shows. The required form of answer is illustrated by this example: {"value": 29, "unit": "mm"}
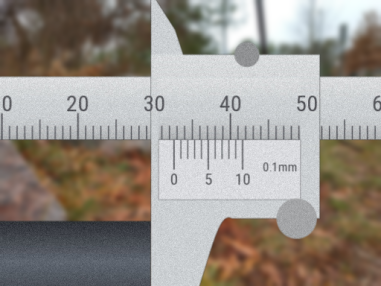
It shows {"value": 32.6, "unit": "mm"}
